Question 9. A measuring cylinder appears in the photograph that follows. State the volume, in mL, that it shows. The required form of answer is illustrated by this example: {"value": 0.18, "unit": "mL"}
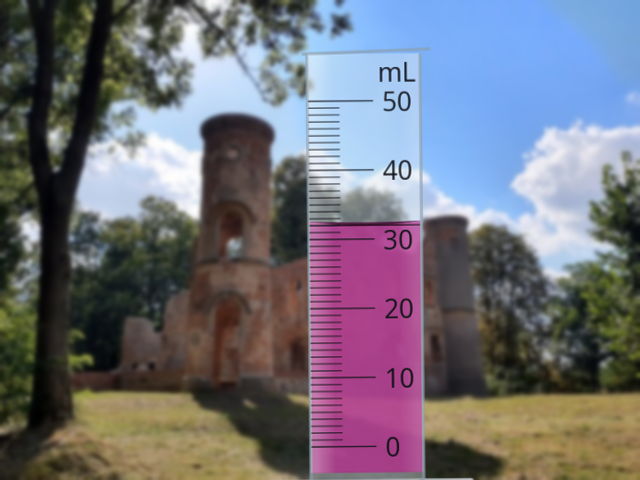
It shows {"value": 32, "unit": "mL"}
